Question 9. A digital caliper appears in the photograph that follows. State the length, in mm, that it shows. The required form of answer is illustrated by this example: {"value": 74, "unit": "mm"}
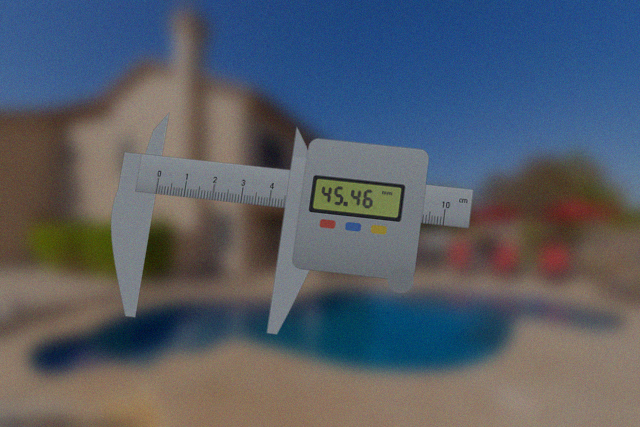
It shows {"value": 45.46, "unit": "mm"}
